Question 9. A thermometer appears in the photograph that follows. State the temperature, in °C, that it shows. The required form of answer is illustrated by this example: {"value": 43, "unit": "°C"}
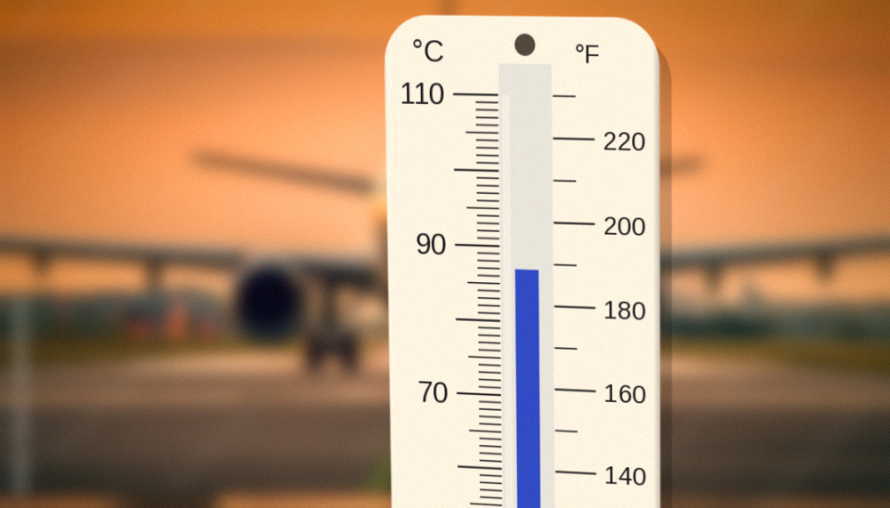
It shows {"value": 87, "unit": "°C"}
